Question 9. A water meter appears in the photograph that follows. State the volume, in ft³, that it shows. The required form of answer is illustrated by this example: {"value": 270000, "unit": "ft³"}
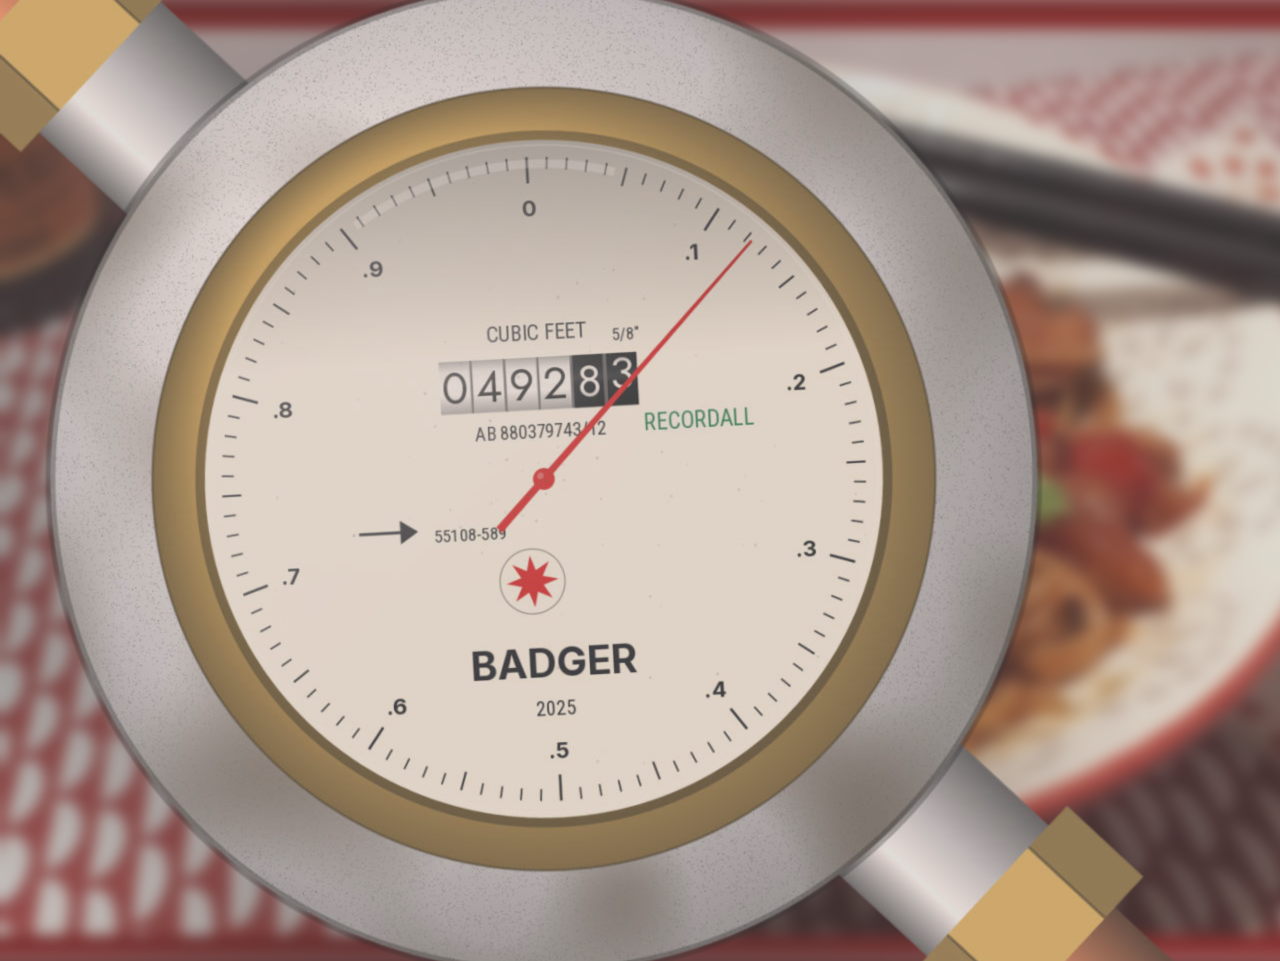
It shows {"value": 49283.12, "unit": "ft³"}
